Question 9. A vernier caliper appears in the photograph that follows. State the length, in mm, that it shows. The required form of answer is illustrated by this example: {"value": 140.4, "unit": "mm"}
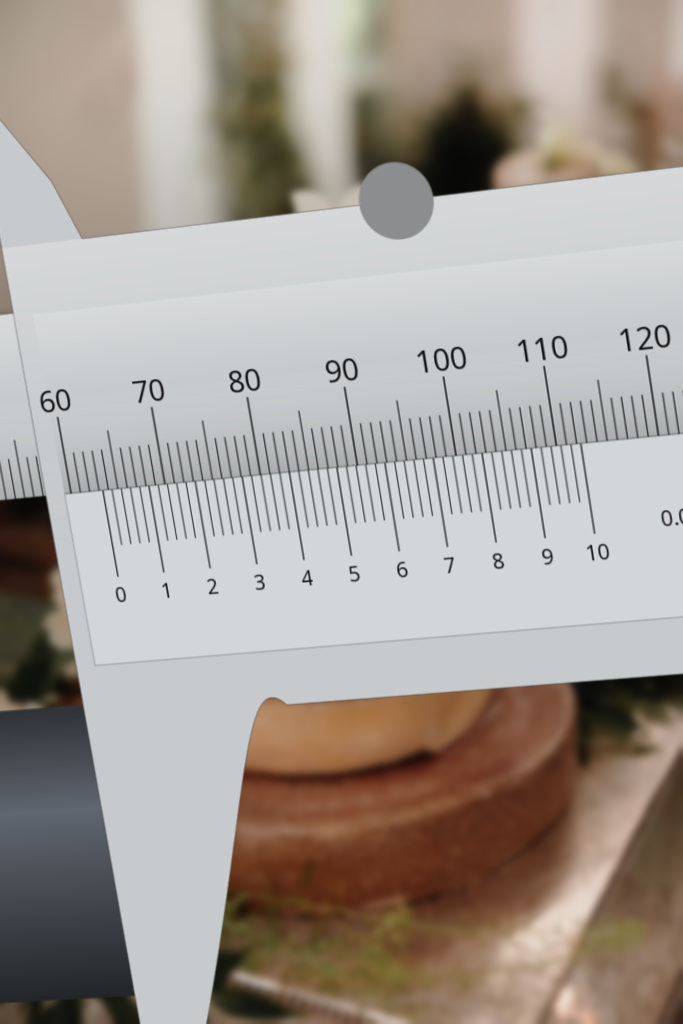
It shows {"value": 63.4, "unit": "mm"}
